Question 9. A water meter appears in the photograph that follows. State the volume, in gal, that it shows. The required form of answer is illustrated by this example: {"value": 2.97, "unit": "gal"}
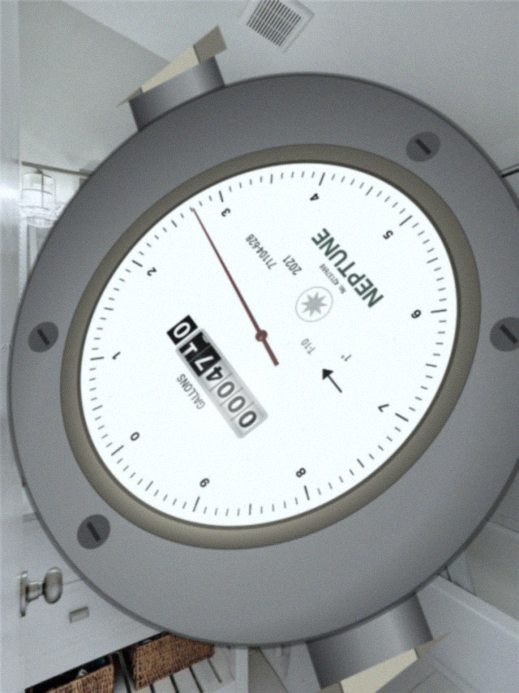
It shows {"value": 4712.7, "unit": "gal"}
